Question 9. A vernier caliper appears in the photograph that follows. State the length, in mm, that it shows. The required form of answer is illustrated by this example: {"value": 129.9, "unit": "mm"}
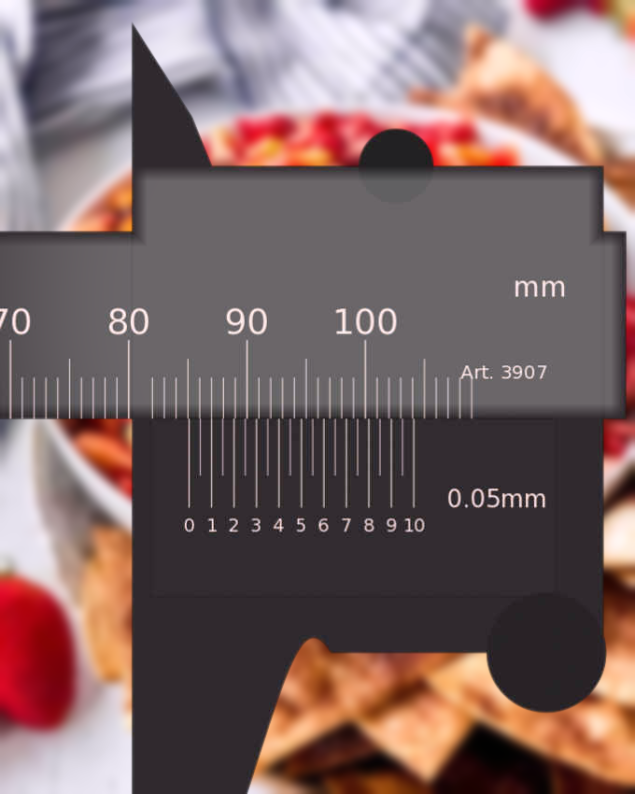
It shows {"value": 85.1, "unit": "mm"}
